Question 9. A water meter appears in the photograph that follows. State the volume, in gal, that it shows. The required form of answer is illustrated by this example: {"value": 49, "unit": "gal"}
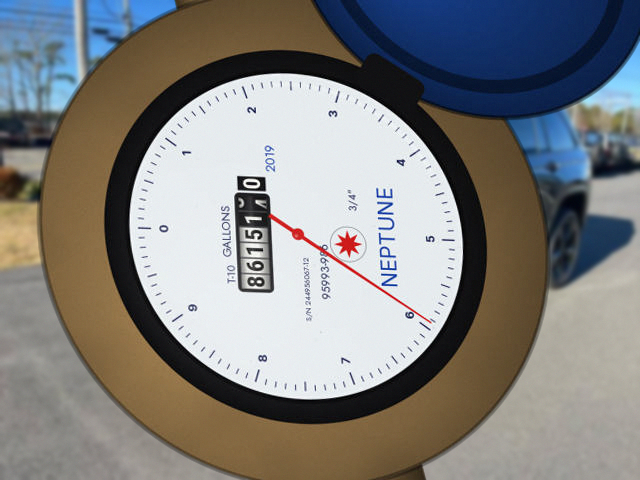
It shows {"value": 8615135.9, "unit": "gal"}
